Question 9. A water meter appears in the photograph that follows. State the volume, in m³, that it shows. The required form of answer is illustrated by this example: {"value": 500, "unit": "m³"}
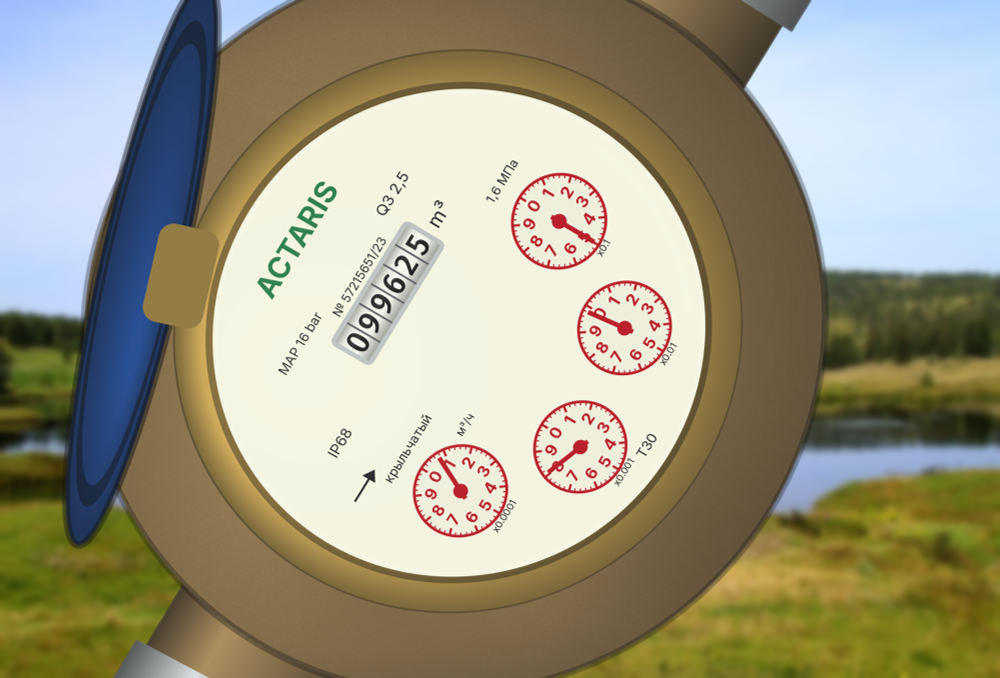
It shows {"value": 99625.4980, "unit": "m³"}
